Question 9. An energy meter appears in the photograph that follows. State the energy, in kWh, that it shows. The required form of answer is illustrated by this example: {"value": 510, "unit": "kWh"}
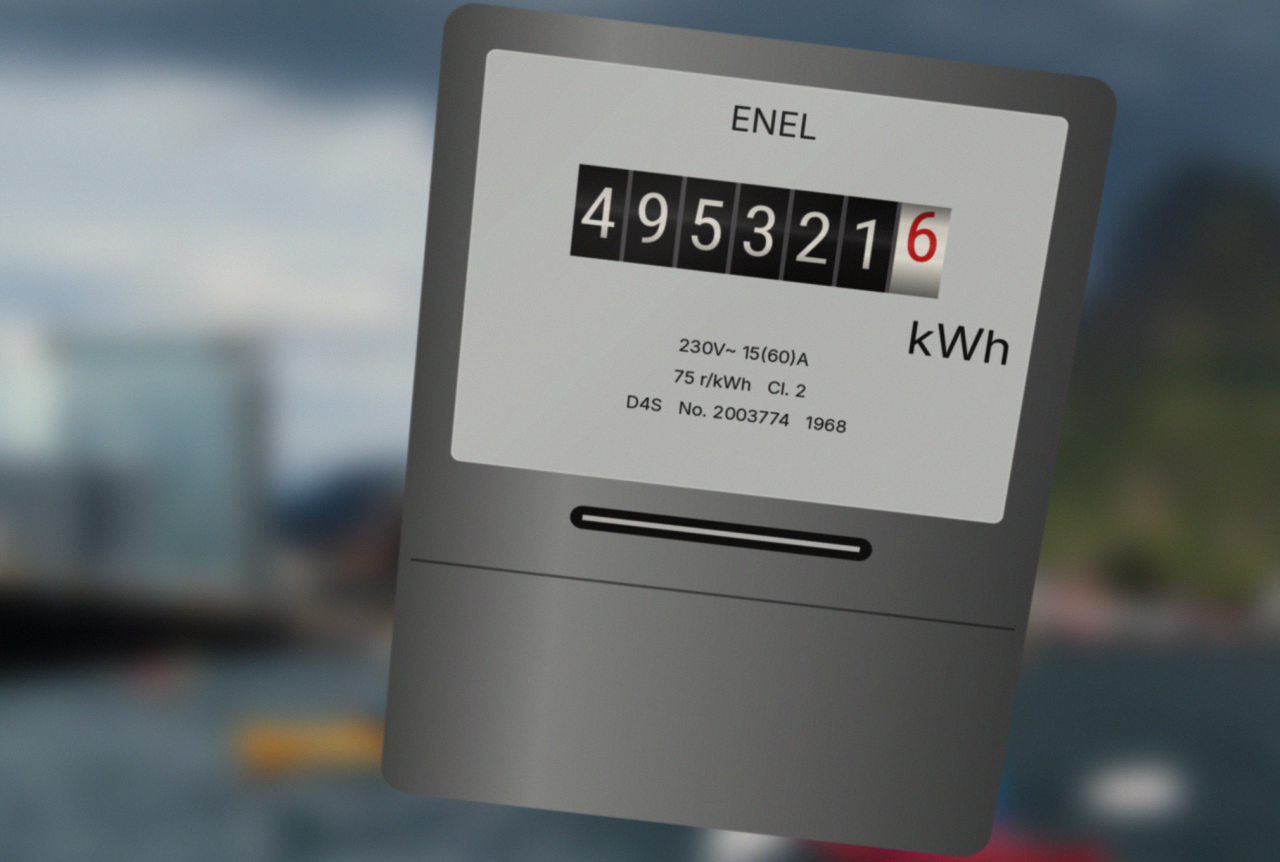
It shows {"value": 495321.6, "unit": "kWh"}
